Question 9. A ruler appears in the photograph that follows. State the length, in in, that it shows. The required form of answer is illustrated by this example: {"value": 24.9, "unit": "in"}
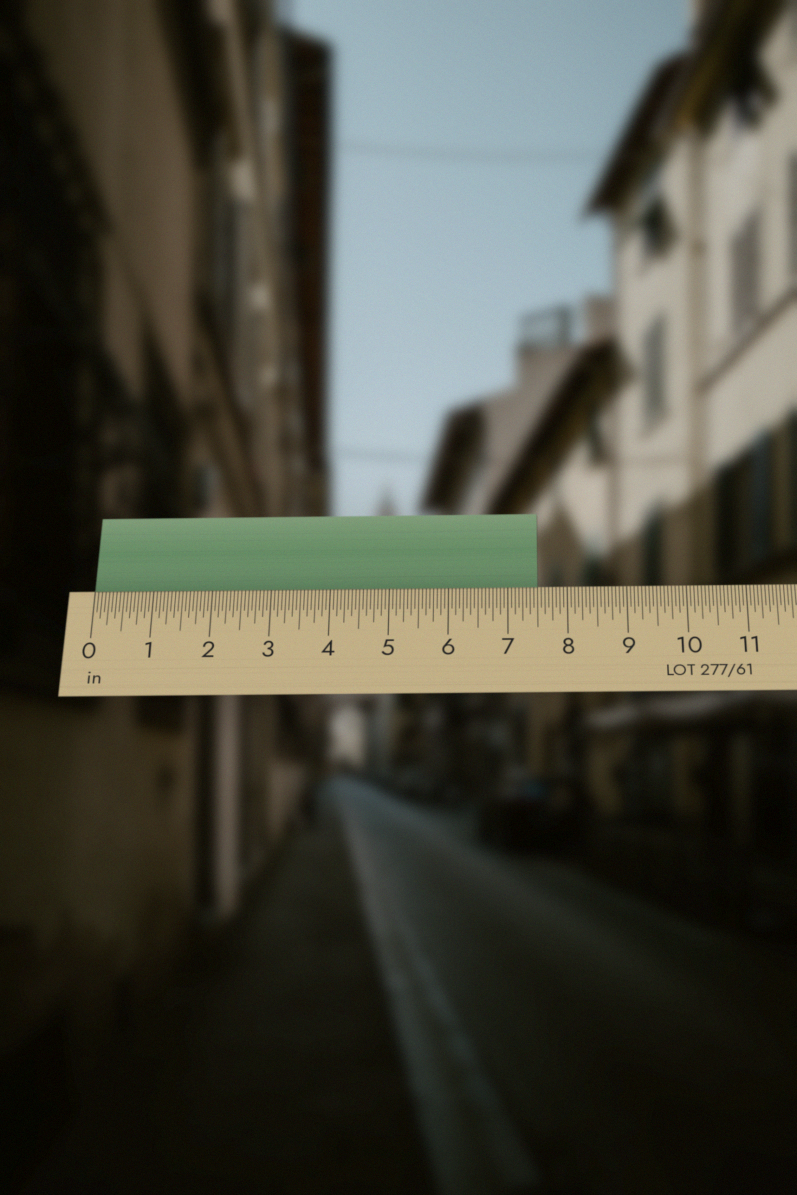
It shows {"value": 7.5, "unit": "in"}
